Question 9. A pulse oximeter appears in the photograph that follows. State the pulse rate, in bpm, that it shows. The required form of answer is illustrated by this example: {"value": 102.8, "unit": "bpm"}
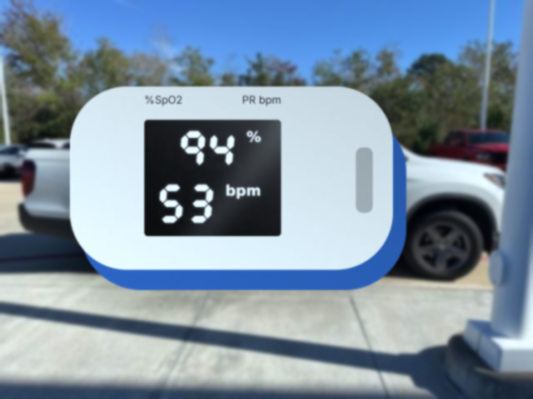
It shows {"value": 53, "unit": "bpm"}
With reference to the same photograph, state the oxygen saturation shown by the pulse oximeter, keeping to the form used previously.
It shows {"value": 94, "unit": "%"}
